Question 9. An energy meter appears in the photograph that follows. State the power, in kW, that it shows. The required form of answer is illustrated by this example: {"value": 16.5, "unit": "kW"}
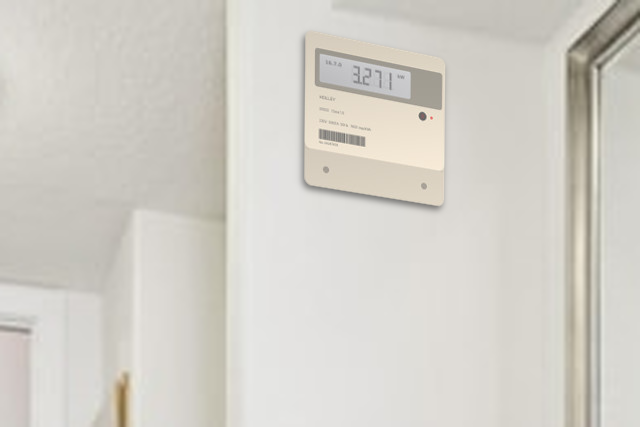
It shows {"value": 3.271, "unit": "kW"}
